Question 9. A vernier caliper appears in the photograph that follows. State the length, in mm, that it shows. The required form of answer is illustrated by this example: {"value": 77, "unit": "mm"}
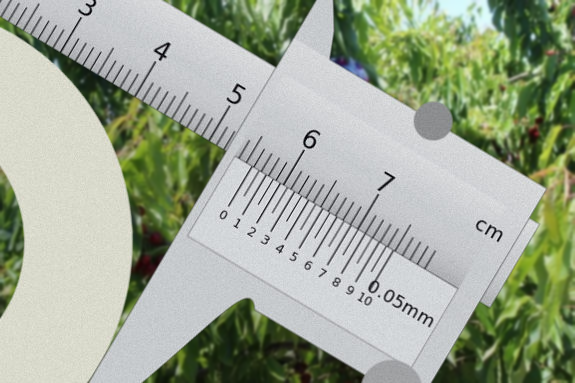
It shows {"value": 55.8, "unit": "mm"}
